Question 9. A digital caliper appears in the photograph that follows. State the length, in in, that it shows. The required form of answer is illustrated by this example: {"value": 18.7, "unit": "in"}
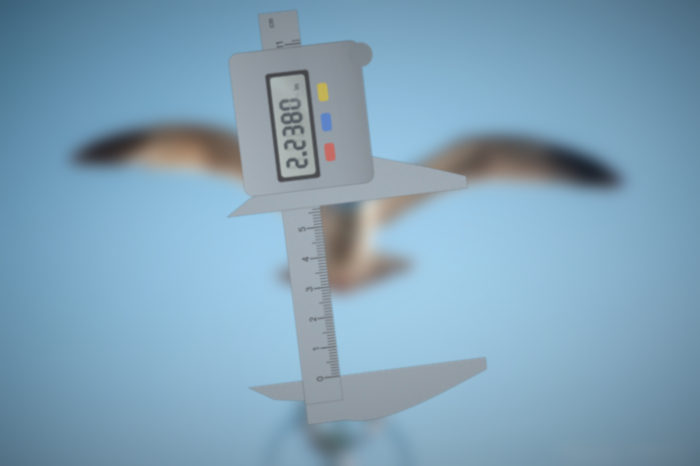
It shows {"value": 2.2380, "unit": "in"}
